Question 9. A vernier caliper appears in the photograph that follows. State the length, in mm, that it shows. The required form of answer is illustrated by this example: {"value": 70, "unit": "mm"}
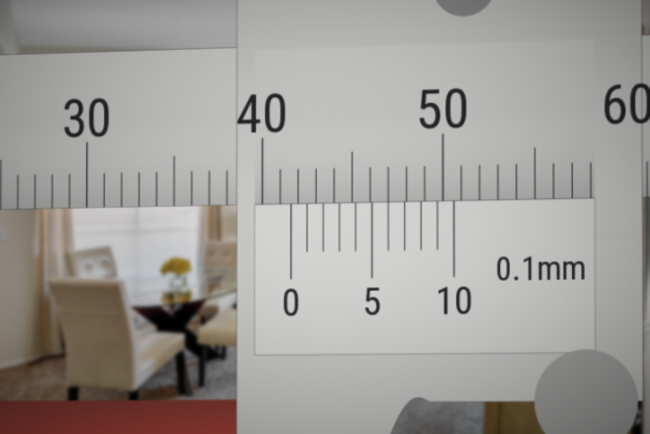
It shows {"value": 41.6, "unit": "mm"}
